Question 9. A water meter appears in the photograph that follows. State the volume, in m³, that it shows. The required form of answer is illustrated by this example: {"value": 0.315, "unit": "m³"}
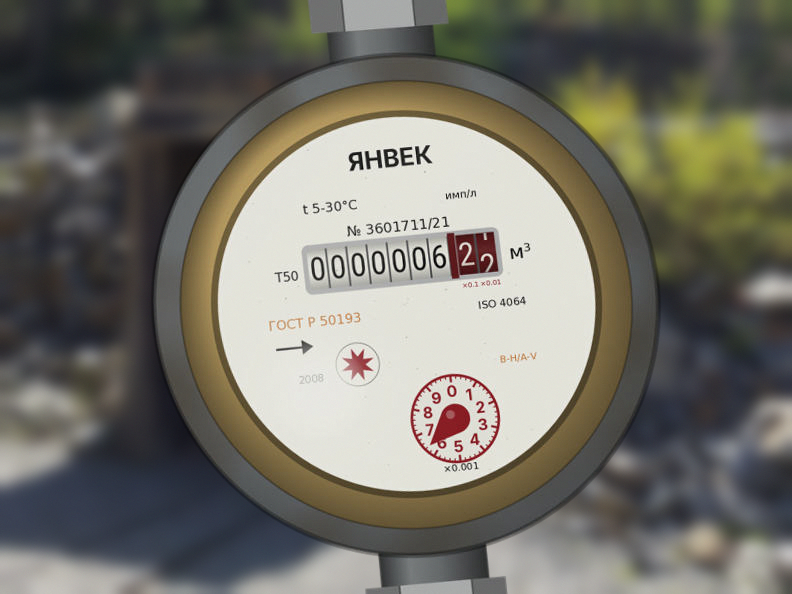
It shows {"value": 6.216, "unit": "m³"}
